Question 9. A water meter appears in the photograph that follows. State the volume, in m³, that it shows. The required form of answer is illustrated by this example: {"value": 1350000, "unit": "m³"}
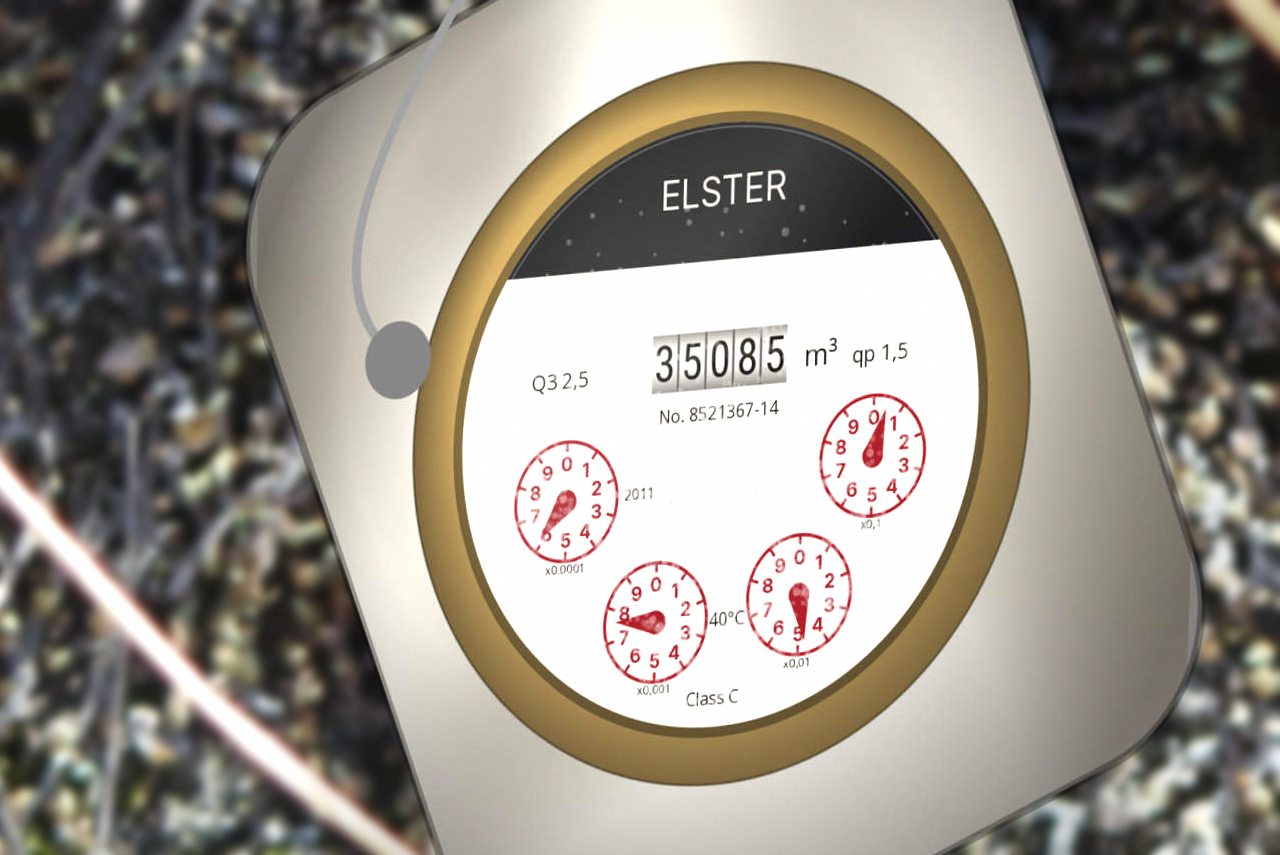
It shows {"value": 35085.0476, "unit": "m³"}
